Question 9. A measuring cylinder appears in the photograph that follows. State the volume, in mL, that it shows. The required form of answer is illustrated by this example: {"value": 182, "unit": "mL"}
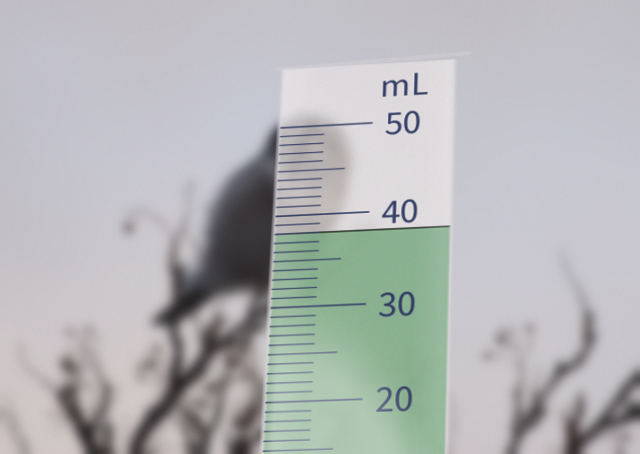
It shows {"value": 38, "unit": "mL"}
